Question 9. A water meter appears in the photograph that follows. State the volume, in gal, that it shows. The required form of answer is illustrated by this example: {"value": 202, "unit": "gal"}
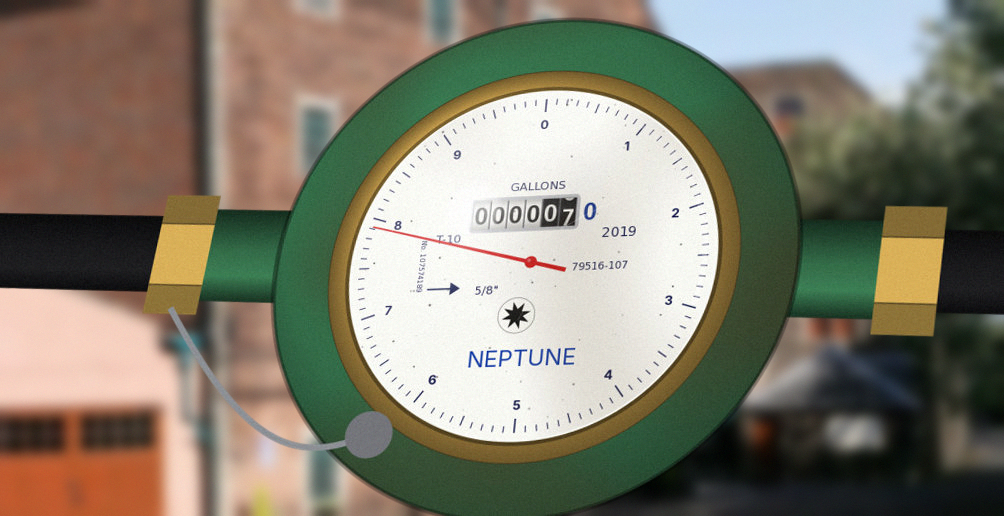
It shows {"value": 67.9, "unit": "gal"}
